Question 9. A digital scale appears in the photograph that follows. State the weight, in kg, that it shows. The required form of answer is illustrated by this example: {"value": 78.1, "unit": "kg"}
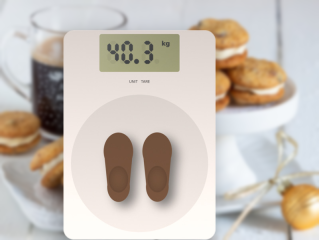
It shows {"value": 40.3, "unit": "kg"}
